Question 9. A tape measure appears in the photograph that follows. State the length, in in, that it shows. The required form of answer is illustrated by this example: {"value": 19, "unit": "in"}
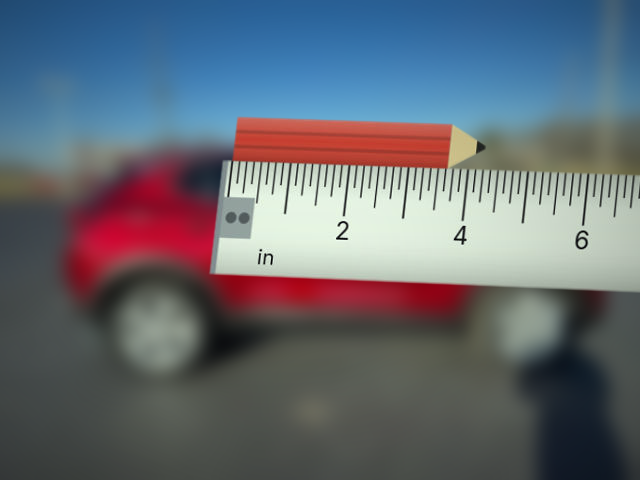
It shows {"value": 4.25, "unit": "in"}
